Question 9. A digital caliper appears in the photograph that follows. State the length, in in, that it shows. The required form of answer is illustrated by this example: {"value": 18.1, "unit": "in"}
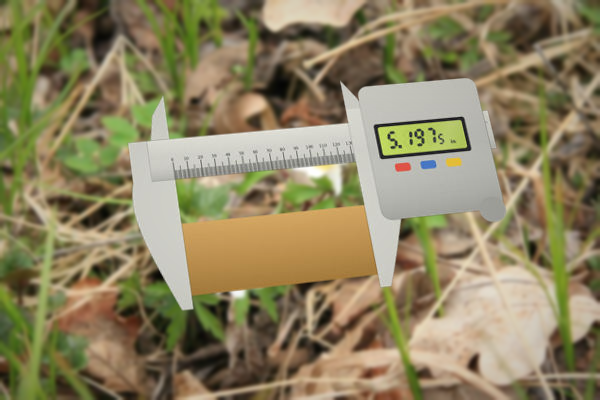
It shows {"value": 5.1975, "unit": "in"}
